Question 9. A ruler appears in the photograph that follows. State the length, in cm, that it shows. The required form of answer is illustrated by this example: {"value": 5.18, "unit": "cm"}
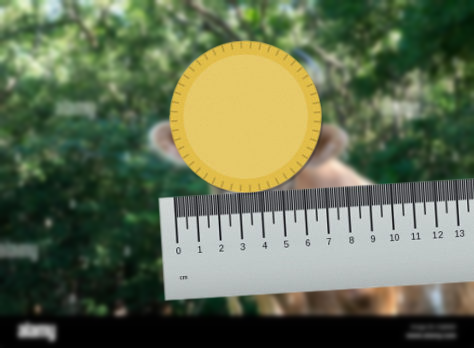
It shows {"value": 7, "unit": "cm"}
